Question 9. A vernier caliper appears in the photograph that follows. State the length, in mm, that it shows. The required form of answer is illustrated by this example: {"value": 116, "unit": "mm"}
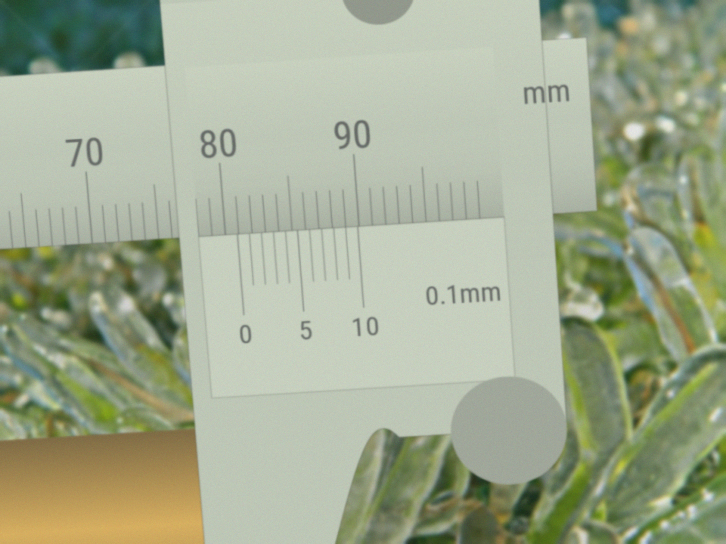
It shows {"value": 80.9, "unit": "mm"}
